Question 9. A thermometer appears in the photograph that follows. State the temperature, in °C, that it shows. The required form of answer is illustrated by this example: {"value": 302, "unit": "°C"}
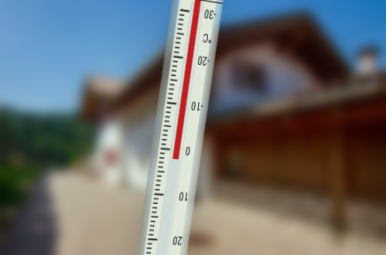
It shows {"value": 2, "unit": "°C"}
